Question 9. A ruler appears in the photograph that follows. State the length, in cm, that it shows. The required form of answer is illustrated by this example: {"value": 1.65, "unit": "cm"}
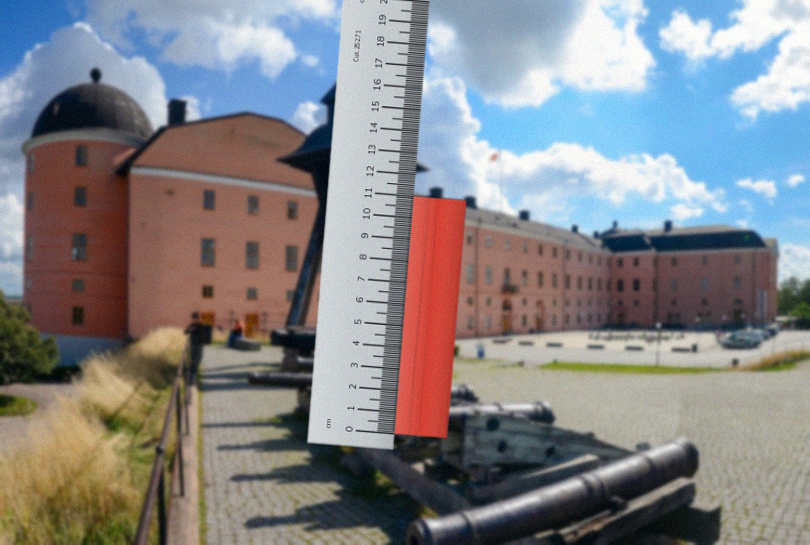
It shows {"value": 11, "unit": "cm"}
